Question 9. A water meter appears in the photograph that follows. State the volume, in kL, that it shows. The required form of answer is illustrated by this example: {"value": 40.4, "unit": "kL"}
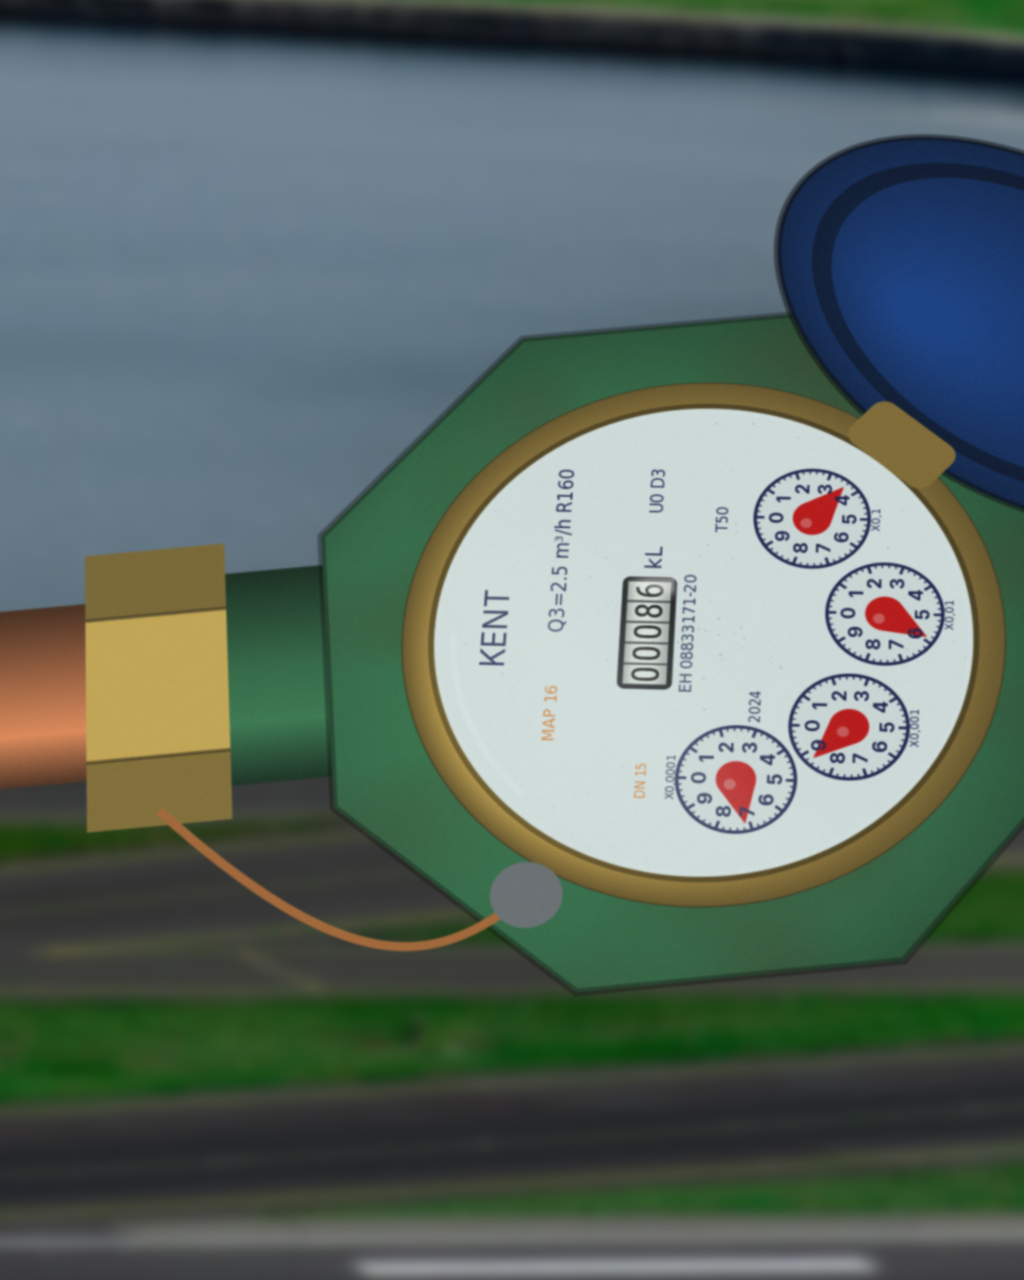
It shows {"value": 86.3587, "unit": "kL"}
